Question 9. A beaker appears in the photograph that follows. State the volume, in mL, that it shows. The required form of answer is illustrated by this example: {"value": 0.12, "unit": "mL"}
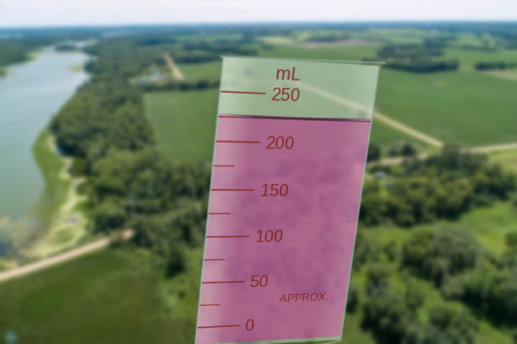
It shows {"value": 225, "unit": "mL"}
